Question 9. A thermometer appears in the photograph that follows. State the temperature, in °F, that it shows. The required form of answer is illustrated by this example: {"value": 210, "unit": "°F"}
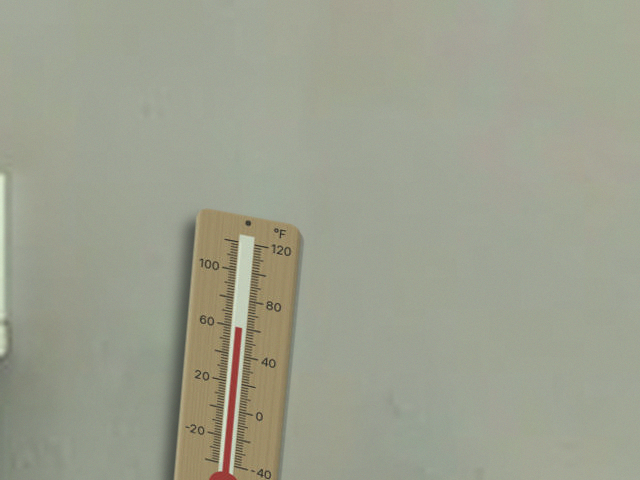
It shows {"value": 60, "unit": "°F"}
